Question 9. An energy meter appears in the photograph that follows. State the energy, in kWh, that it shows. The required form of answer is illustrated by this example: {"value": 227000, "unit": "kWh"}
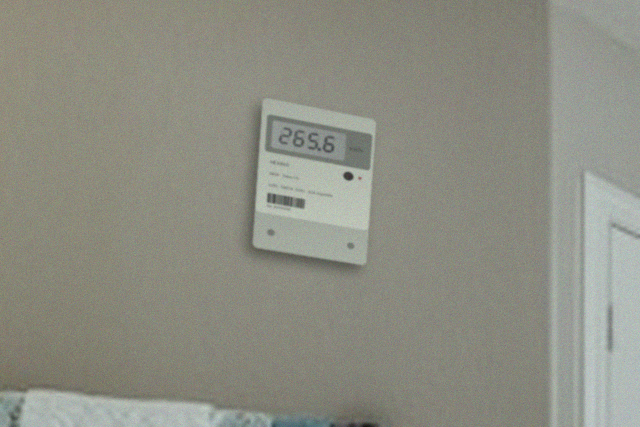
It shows {"value": 265.6, "unit": "kWh"}
